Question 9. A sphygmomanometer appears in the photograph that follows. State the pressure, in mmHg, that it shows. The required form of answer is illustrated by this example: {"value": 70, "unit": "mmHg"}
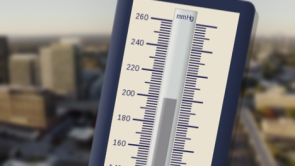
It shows {"value": 200, "unit": "mmHg"}
